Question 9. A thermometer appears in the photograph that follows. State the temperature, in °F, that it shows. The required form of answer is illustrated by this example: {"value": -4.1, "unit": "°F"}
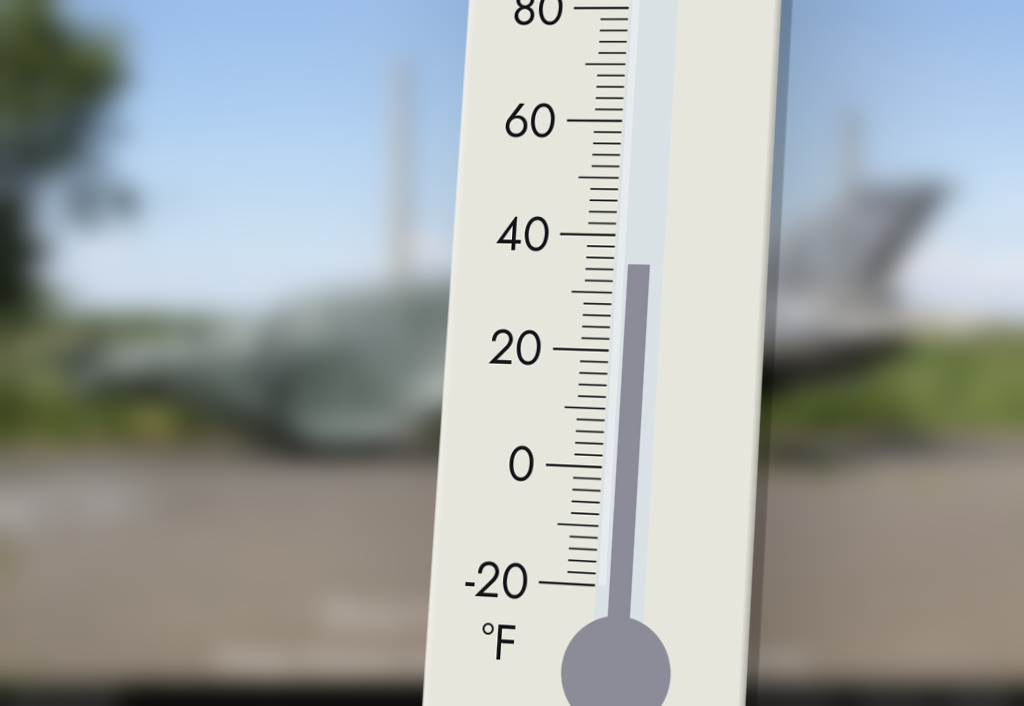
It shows {"value": 35, "unit": "°F"}
